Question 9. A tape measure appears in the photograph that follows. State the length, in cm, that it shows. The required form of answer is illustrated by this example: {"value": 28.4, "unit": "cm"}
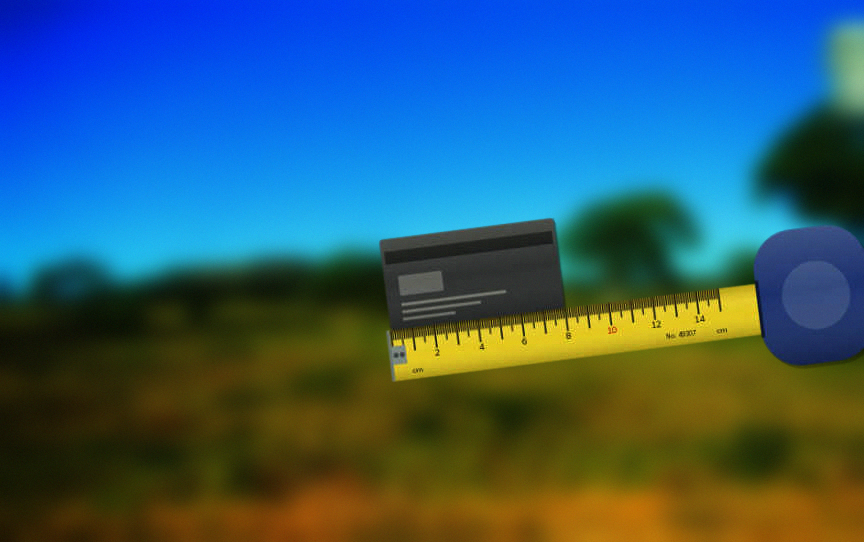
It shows {"value": 8, "unit": "cm"}
